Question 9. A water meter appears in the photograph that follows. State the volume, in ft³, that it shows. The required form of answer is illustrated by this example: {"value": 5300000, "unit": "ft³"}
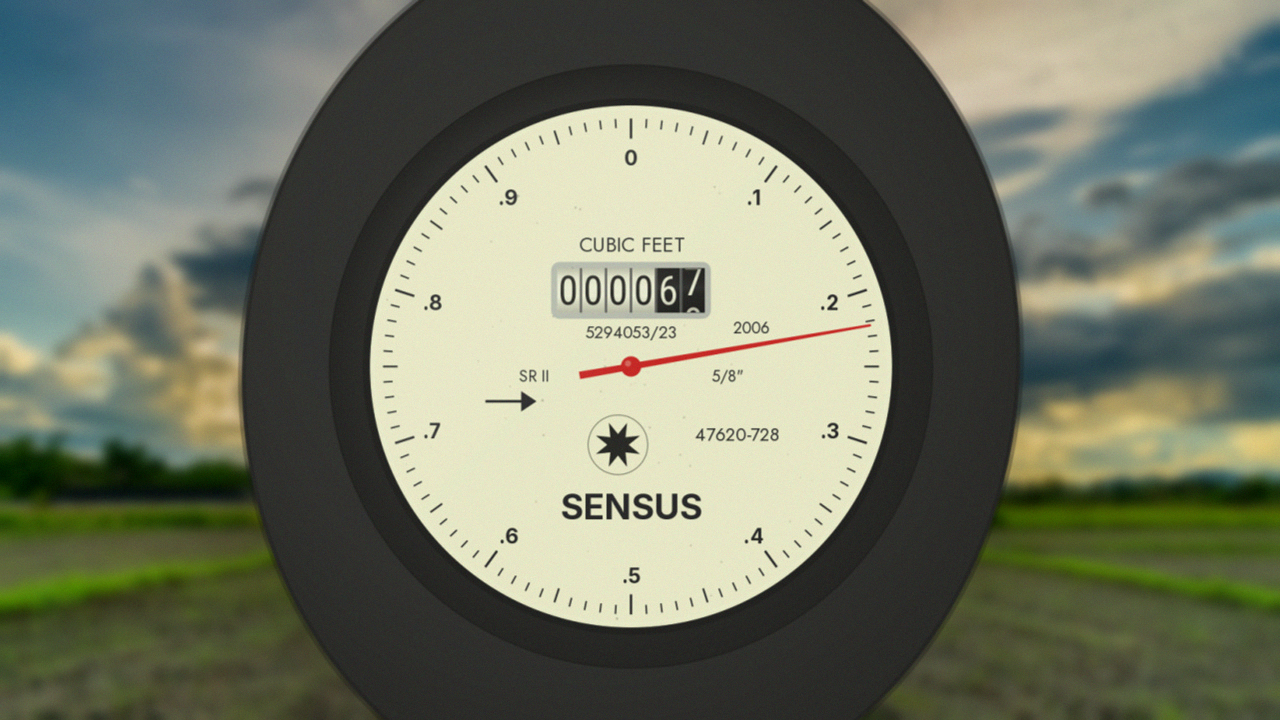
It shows {"value": 67.22, "unit": "ft³"}
